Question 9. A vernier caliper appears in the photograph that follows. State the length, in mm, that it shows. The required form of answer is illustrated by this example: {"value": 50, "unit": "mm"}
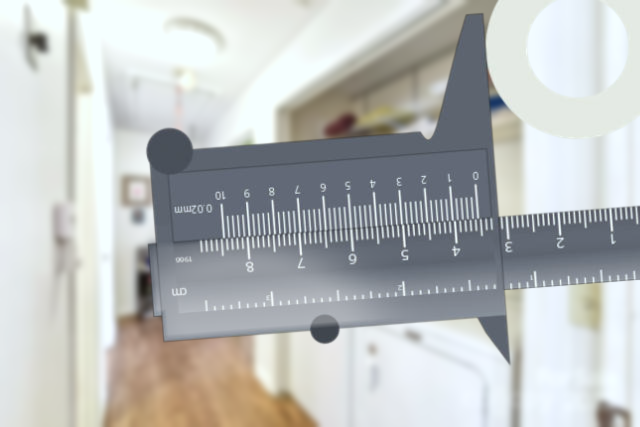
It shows {"value": 35.5, "unit": "mm"}
